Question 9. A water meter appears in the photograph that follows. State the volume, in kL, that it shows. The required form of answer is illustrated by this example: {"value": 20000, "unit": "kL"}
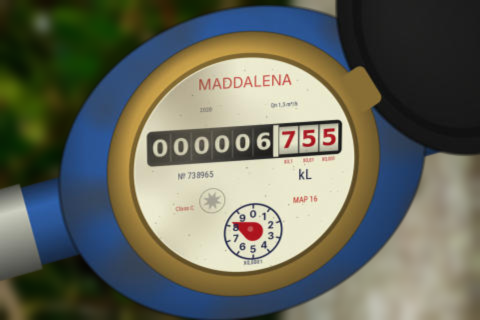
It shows {"value": 6.7558, "unit": "kL"}
